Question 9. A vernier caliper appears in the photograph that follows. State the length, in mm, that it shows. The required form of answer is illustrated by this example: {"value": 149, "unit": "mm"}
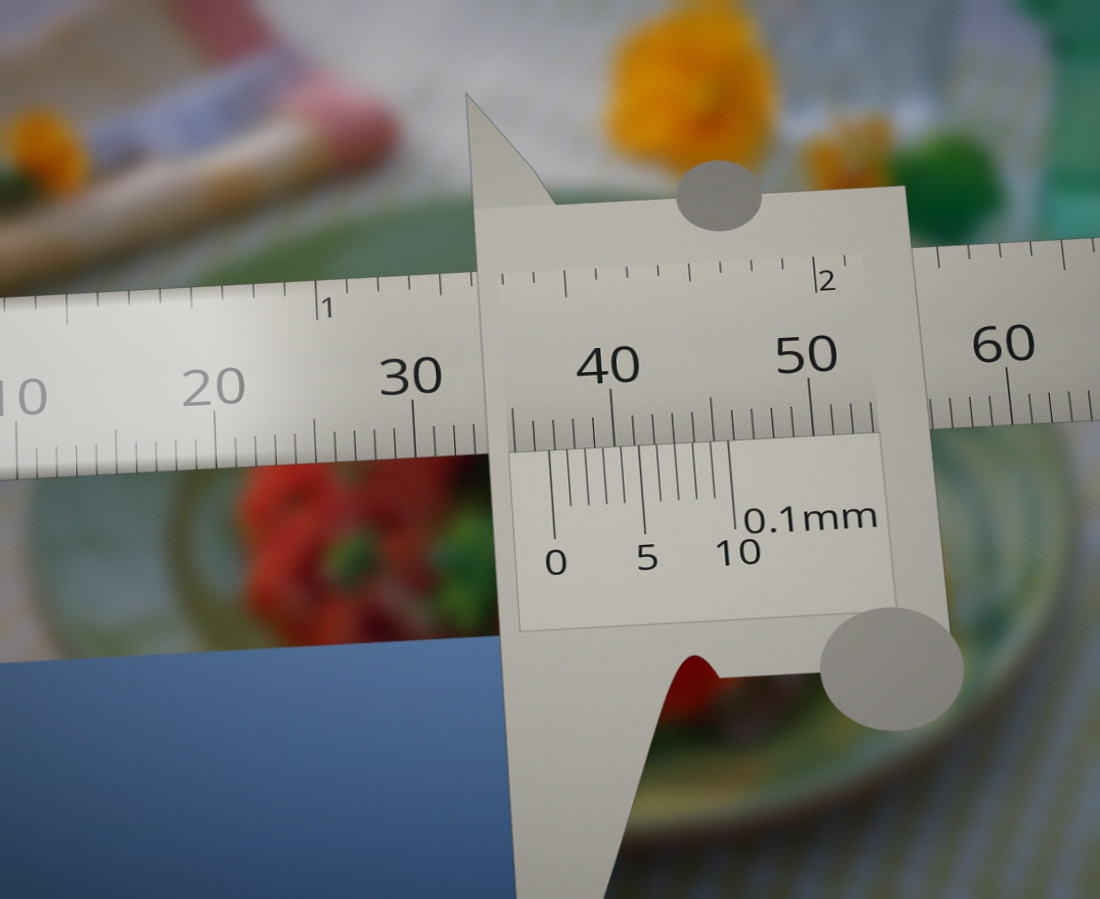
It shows {"value": 36.7, "unit": "mm"}
